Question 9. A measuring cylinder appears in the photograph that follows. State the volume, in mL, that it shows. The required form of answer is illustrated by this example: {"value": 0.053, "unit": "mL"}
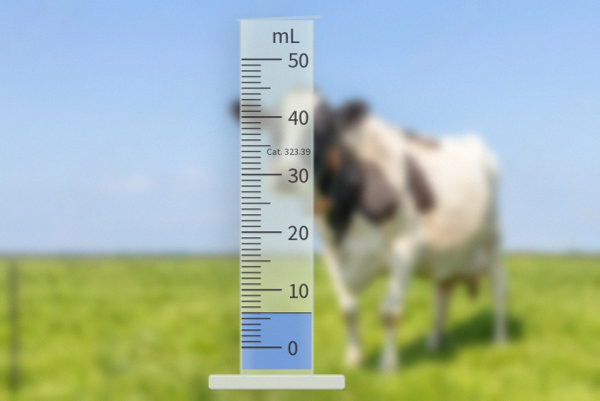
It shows {"value": 6, "unit": "mL"}
